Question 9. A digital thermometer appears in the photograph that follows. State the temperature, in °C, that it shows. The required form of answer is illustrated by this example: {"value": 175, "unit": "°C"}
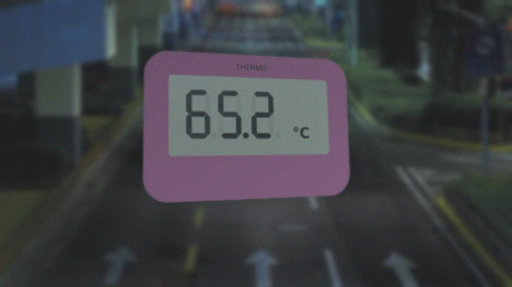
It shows {"value": 65.2, "unit": "°C"}
